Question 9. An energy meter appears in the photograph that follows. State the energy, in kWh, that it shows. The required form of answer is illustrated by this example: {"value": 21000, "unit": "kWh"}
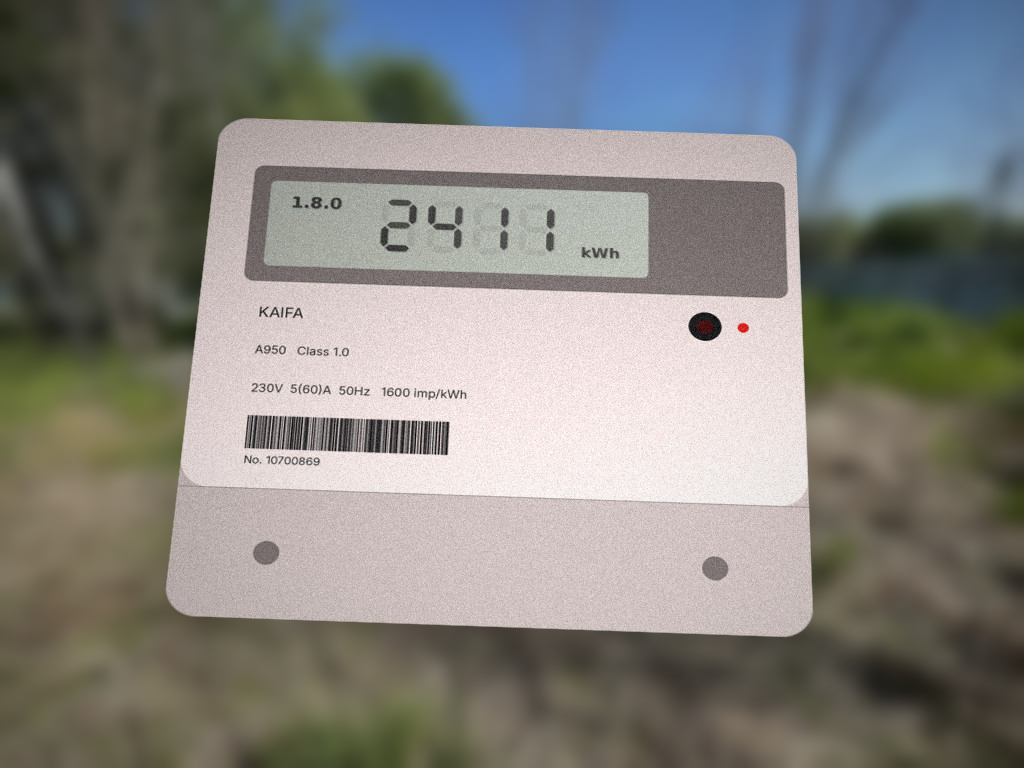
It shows {"value": 2411, "unit": "kWh"}
